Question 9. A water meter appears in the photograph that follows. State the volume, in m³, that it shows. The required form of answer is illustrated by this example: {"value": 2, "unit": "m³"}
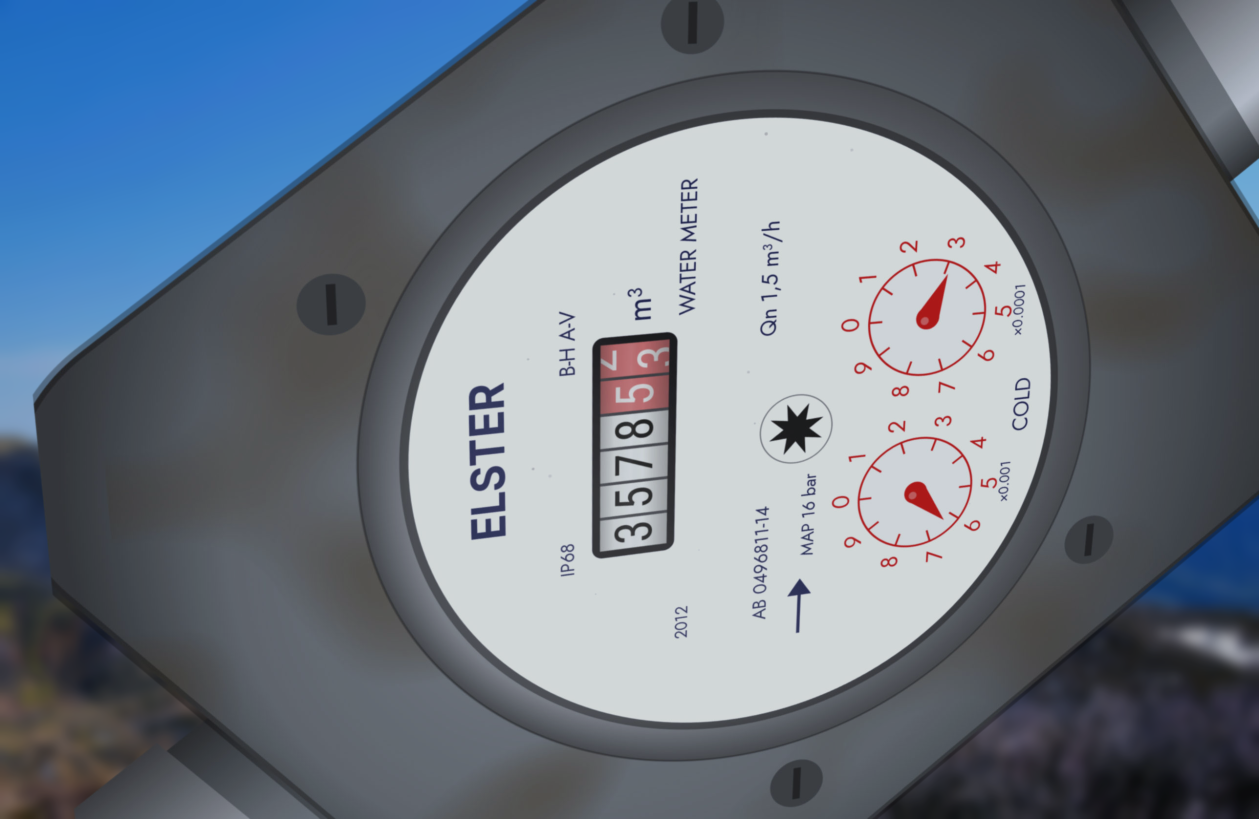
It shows {"value": 3578.5263, "unit": "m³"}
